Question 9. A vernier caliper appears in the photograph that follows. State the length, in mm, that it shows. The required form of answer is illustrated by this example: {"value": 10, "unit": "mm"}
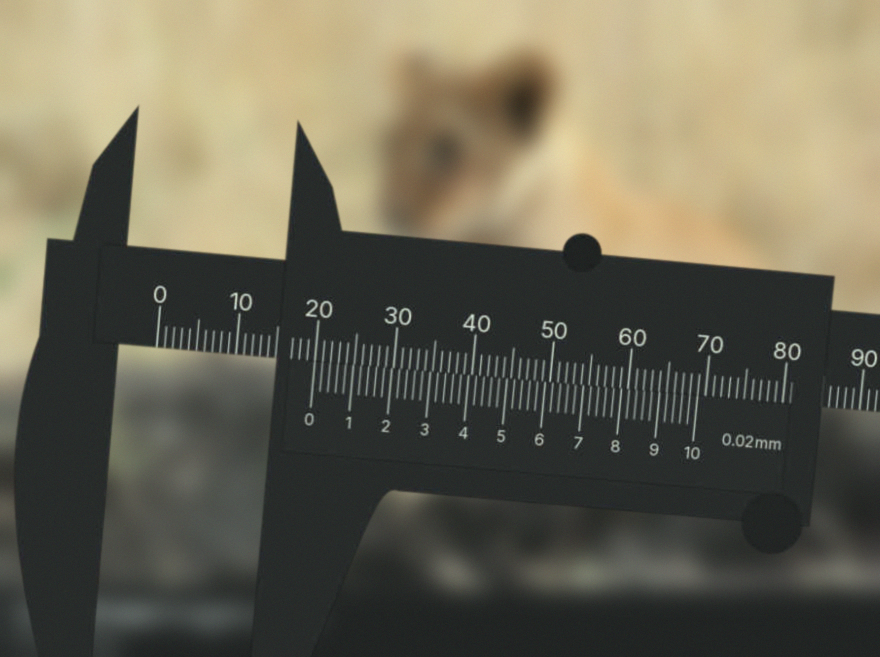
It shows {"value": 20.0, "unit": "mm"}
